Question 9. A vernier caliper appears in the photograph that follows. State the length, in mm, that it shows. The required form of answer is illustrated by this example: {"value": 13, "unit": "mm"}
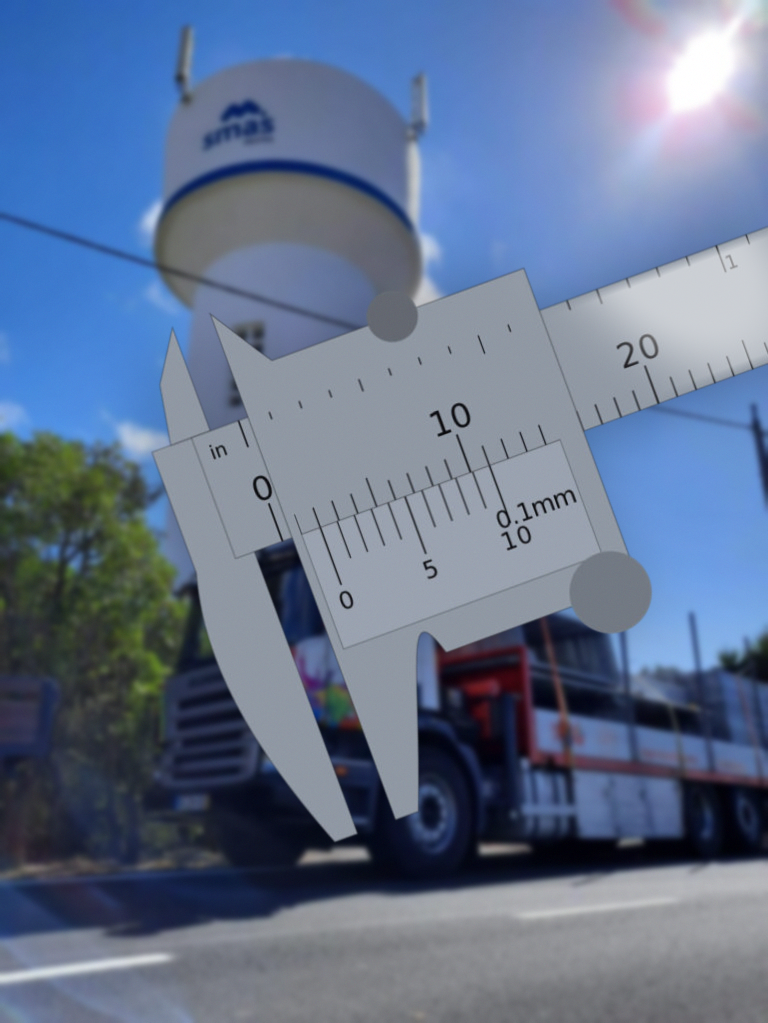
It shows {"value": 2.0, "unit": "mm"}
